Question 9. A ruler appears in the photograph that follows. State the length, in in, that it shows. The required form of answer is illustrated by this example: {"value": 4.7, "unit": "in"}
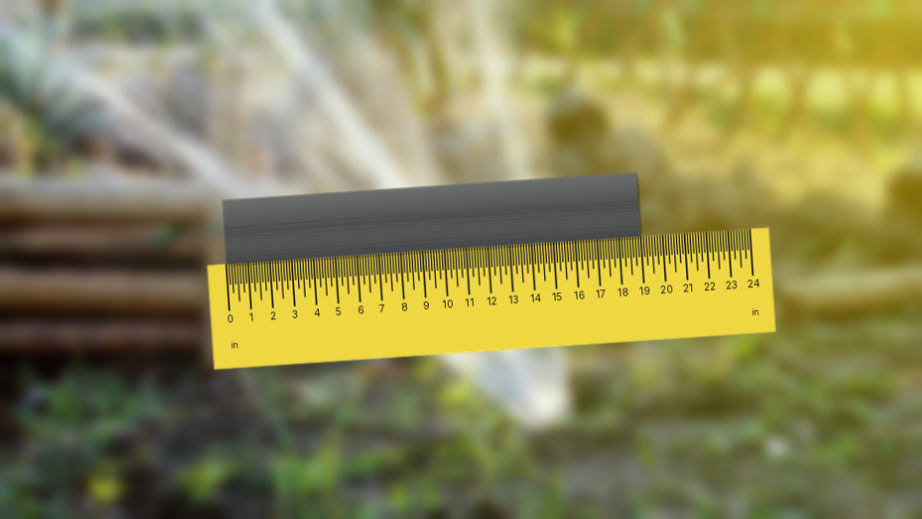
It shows {"value": 19, "unit": "in"}
